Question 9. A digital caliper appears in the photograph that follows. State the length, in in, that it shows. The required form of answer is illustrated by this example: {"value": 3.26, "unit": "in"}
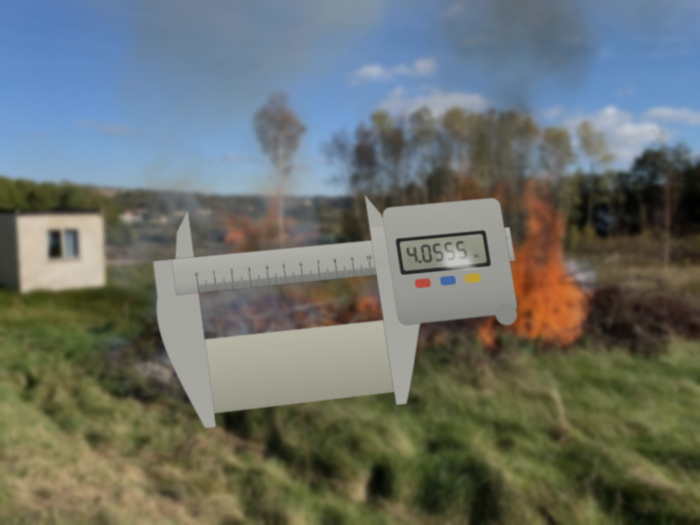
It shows {"value": 4.0555, "unit": "in"}
